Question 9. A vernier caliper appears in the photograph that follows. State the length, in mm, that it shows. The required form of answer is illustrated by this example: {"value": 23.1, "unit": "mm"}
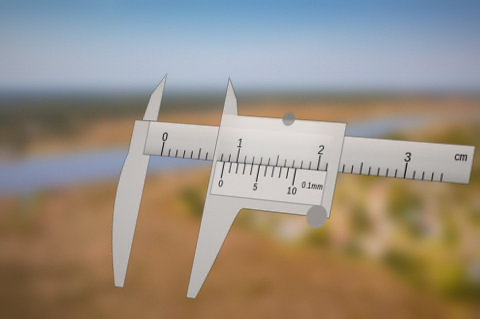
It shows {"value": 8.4, "unit": "mm"}
